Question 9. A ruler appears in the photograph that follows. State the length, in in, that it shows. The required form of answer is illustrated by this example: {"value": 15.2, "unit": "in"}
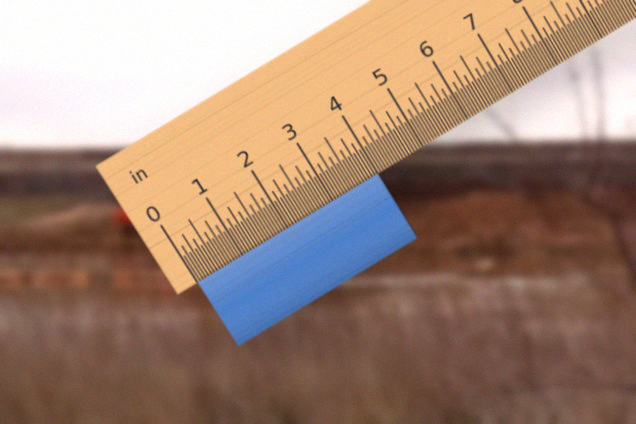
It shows {"value": 4, "unit": "in"}
